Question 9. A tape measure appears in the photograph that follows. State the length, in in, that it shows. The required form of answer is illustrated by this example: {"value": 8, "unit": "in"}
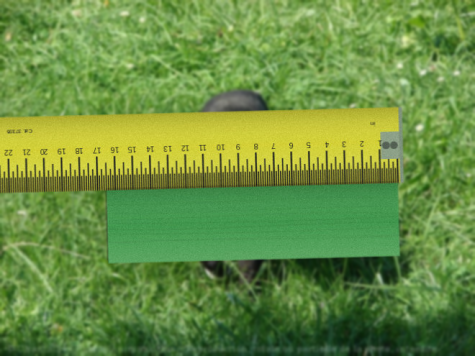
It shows {"value": 16.5, "unit": "in"}
